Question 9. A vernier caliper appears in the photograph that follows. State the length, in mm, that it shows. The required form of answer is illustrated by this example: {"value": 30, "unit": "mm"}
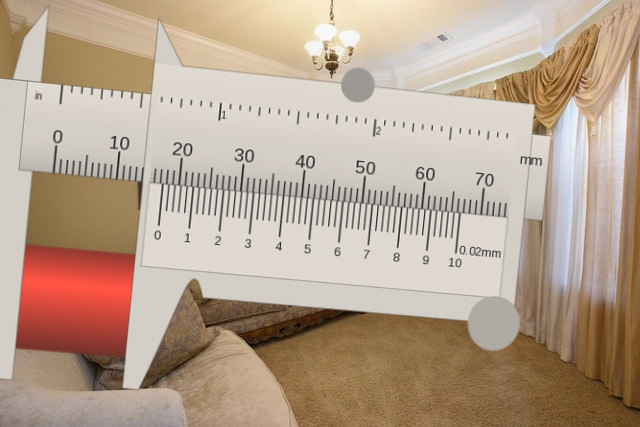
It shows {"value": 17.4, "unit": "mm"}
